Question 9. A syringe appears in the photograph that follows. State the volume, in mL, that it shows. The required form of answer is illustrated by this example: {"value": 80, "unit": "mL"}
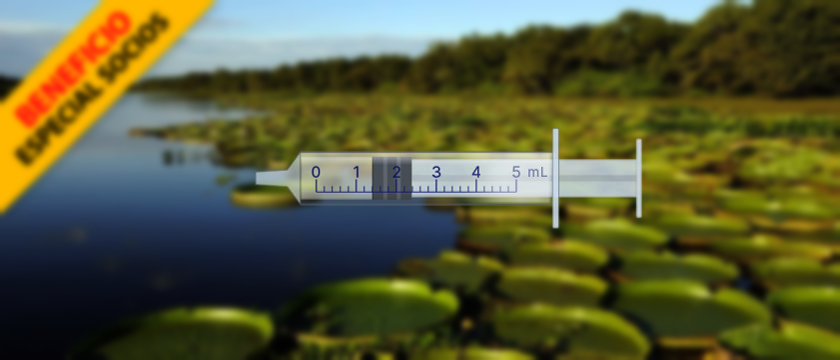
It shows {"value": 1.4, "unit": "mL"}
